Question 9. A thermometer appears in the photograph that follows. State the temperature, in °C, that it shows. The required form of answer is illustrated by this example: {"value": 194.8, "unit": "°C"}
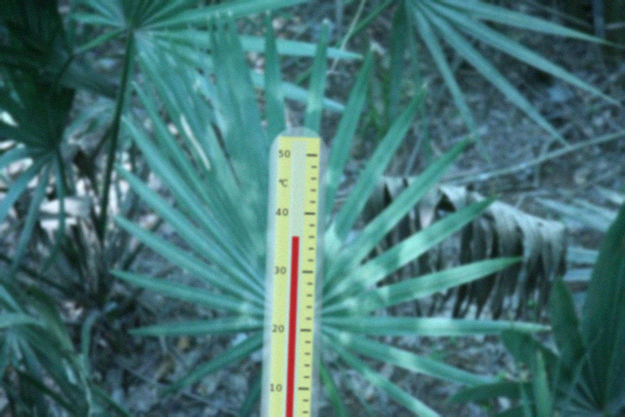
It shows {"value": 36, "unit": "°C"}
